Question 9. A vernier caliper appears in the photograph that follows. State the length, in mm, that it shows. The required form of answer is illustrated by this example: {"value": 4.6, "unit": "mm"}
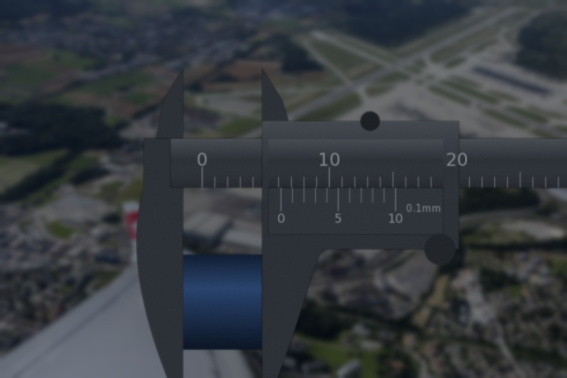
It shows {"value": 6.2, "unit": "mm"}
